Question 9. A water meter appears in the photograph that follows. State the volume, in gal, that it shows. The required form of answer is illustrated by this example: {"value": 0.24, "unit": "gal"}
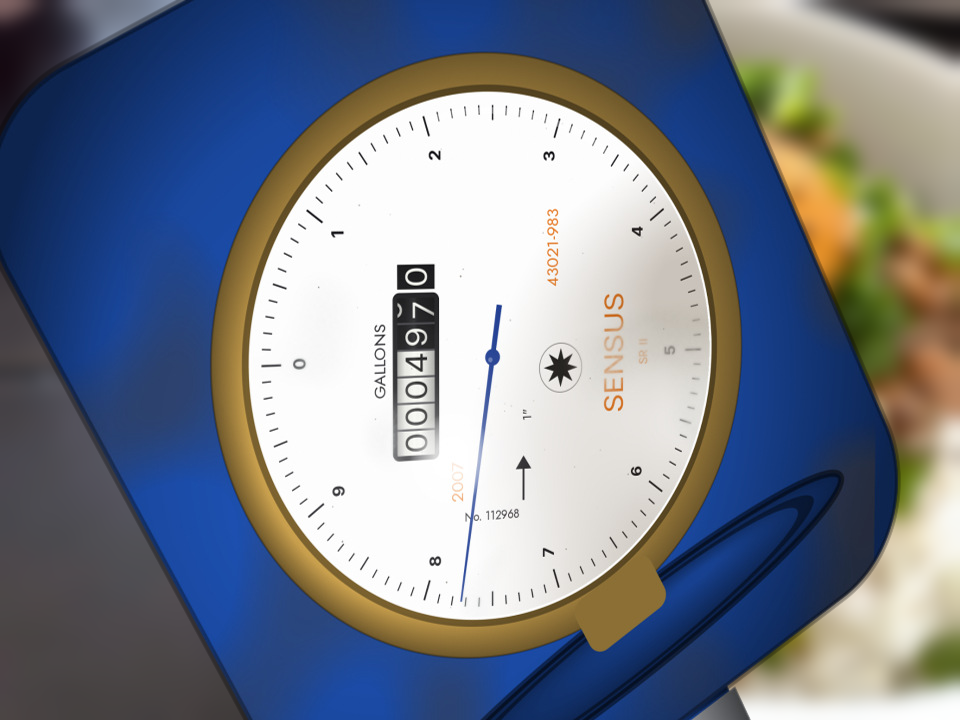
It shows {"value": 4967.7, "unit": "gal"}
